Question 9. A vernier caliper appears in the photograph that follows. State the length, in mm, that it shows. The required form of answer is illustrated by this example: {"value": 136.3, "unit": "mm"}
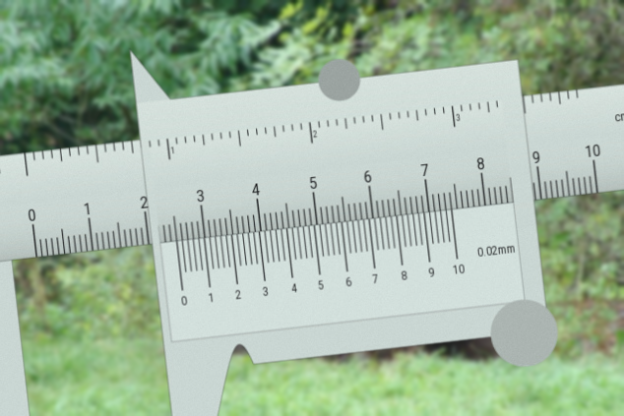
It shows {"value": 25.0, "unit": "mm"}
